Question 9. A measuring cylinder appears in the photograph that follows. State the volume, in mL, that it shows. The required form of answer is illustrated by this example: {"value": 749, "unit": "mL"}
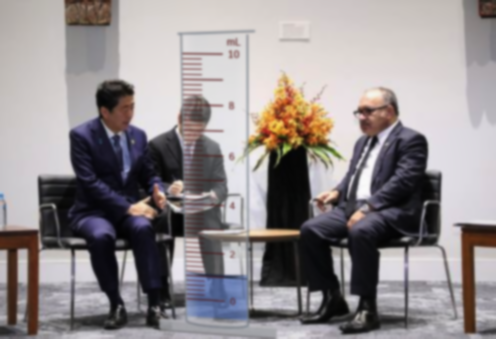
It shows {"value": 1, "unit": "mL"}
